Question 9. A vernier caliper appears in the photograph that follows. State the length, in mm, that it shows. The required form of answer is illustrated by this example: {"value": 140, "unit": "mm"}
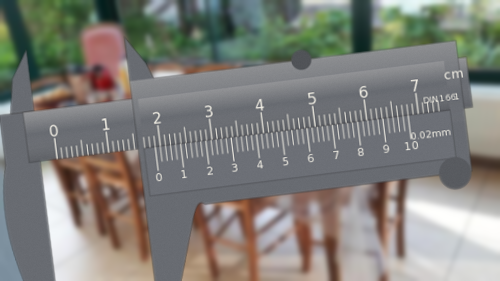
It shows {"value": 19.0, "unit": "mm"}
